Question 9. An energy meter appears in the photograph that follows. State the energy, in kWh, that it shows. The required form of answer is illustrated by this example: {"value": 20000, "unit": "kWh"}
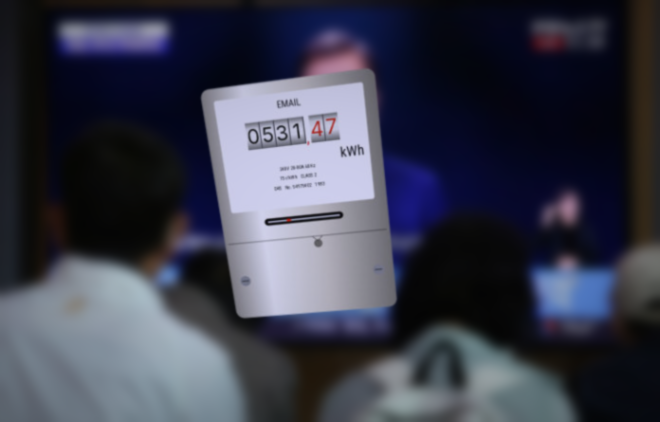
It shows {"value": 531.47, "unit": "kWh"}
